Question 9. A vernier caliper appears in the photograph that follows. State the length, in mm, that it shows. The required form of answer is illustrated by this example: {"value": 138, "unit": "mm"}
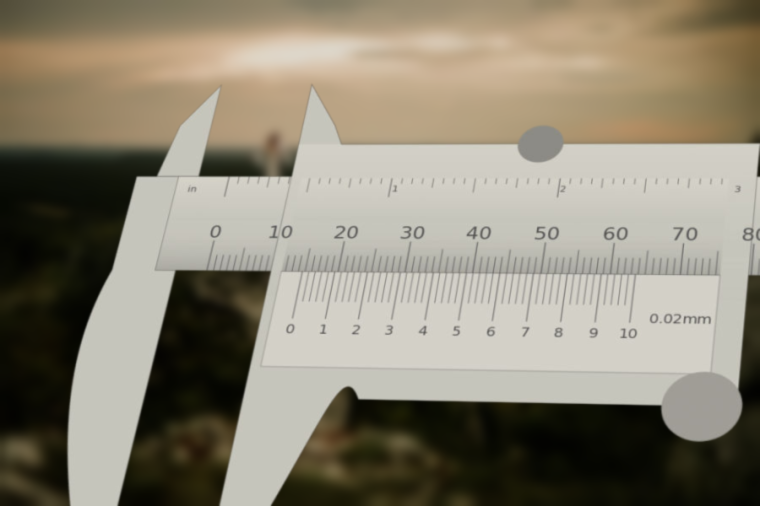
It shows {"value": 14.6, "unit": "mm"}
